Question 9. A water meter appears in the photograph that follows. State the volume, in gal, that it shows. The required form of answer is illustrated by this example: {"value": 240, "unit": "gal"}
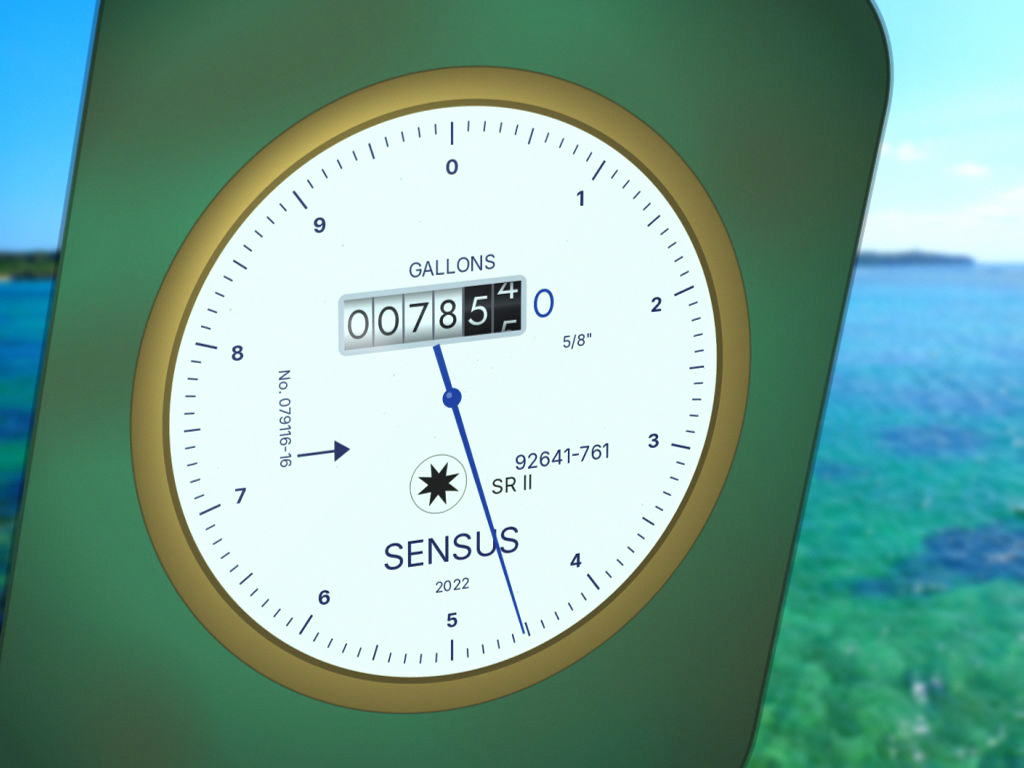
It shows {"value": 78544.5, "unit": "gal"}
